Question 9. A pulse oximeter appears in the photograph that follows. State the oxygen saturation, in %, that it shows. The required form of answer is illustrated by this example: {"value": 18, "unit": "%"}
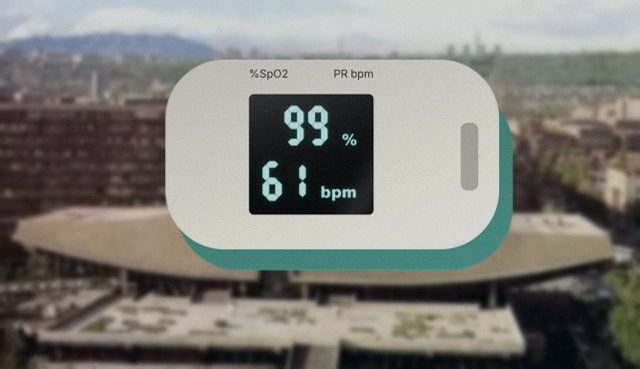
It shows {"value": 99, "unit": "%"}
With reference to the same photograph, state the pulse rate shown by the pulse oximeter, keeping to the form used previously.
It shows {"value": 61, "unit": "bpm"}
